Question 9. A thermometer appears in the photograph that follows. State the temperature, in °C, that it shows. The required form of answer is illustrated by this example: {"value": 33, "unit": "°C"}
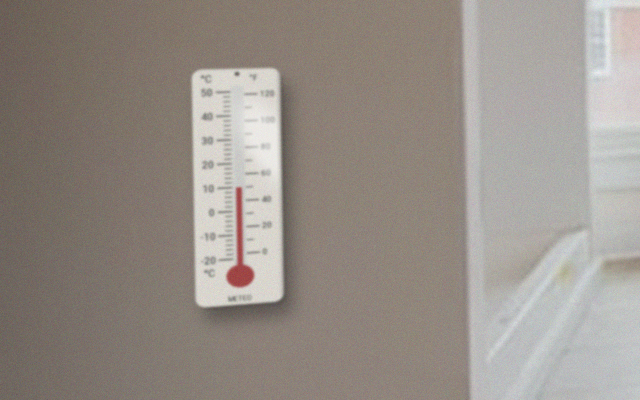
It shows {"value": 10, "unit": "°C"}
